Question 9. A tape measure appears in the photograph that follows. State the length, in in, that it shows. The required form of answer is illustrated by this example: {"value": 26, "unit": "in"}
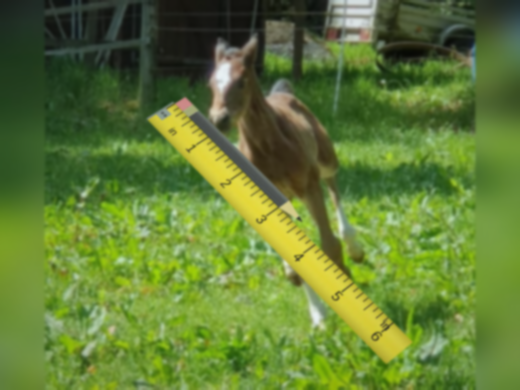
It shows {"value": 3.5, "unit": "in"}
